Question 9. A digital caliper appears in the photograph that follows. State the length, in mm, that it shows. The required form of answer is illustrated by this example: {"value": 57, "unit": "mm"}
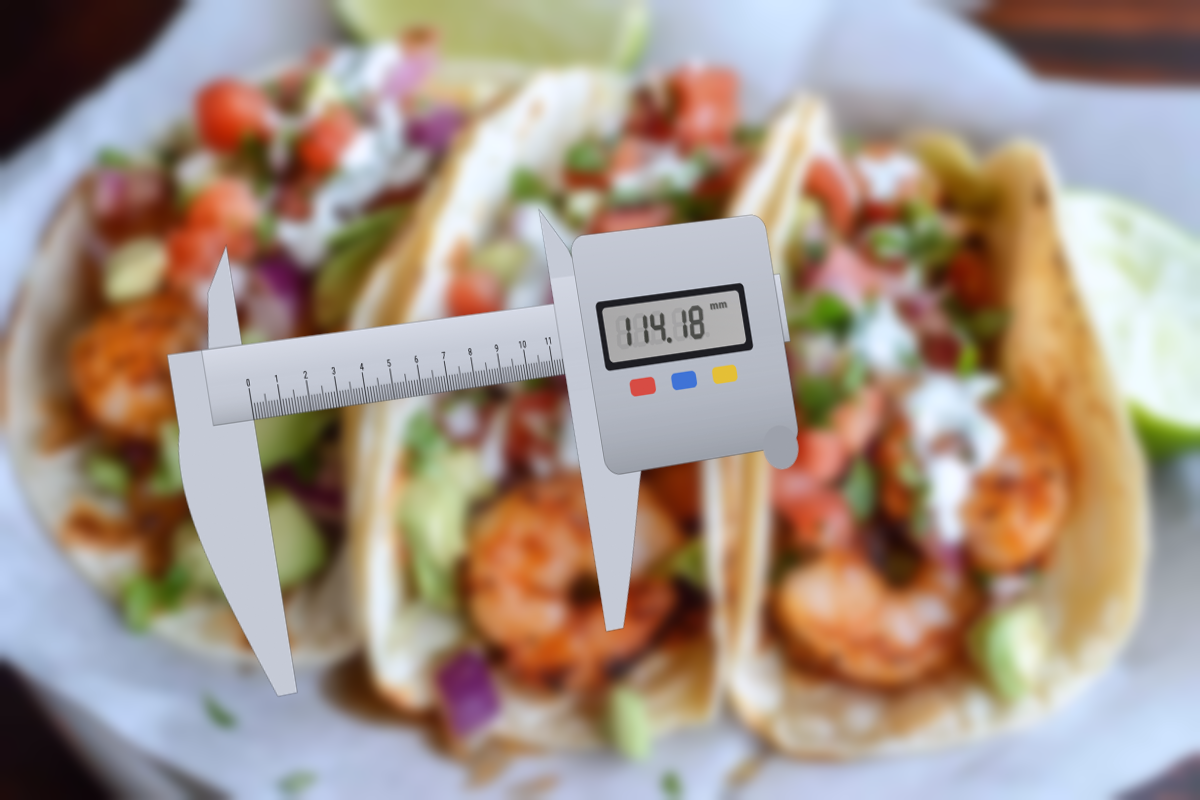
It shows {"value": 114.18, "unit": "mm"}
